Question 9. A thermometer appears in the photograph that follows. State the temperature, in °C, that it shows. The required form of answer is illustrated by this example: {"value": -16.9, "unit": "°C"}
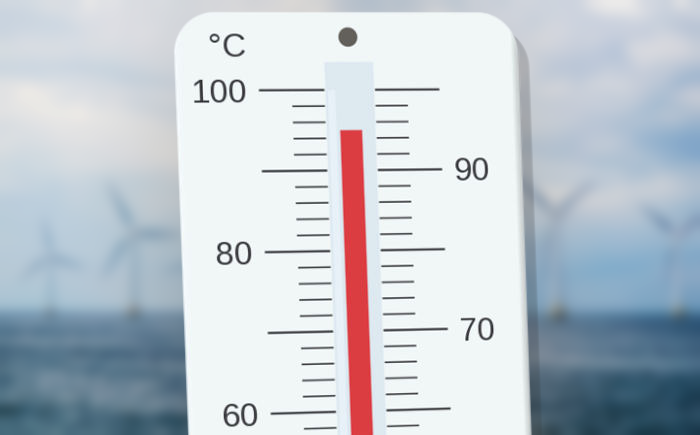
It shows {"value": 95, "unit": "°C"}
